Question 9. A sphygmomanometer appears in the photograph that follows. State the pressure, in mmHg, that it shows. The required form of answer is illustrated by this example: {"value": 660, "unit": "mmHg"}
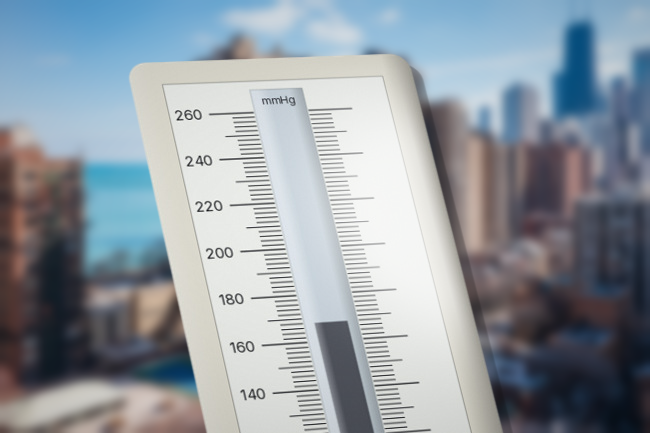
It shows {"value": 168, "unit": "mmHg"}
